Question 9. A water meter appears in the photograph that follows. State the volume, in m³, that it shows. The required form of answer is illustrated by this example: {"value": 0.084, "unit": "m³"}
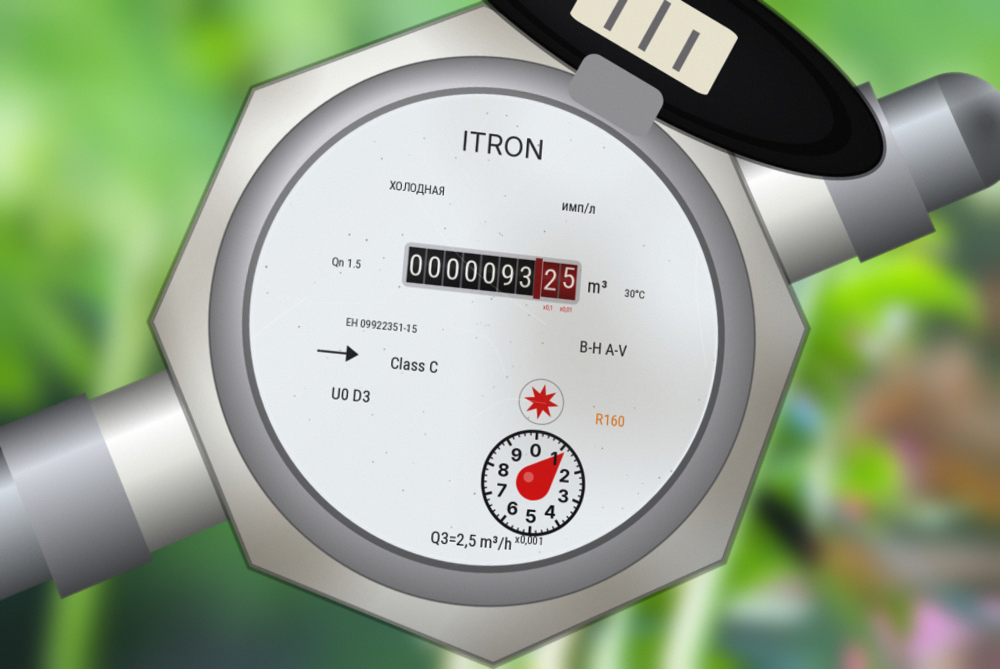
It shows {"value": 93.251, "unit": "m³"}
